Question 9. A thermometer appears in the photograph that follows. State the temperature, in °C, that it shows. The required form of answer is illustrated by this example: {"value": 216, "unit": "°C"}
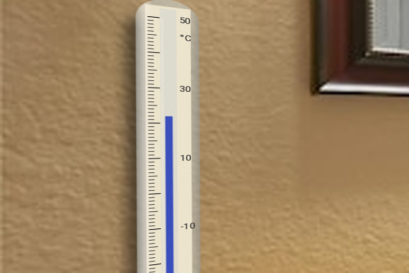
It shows {"value": 22, "unit": "°C"}
